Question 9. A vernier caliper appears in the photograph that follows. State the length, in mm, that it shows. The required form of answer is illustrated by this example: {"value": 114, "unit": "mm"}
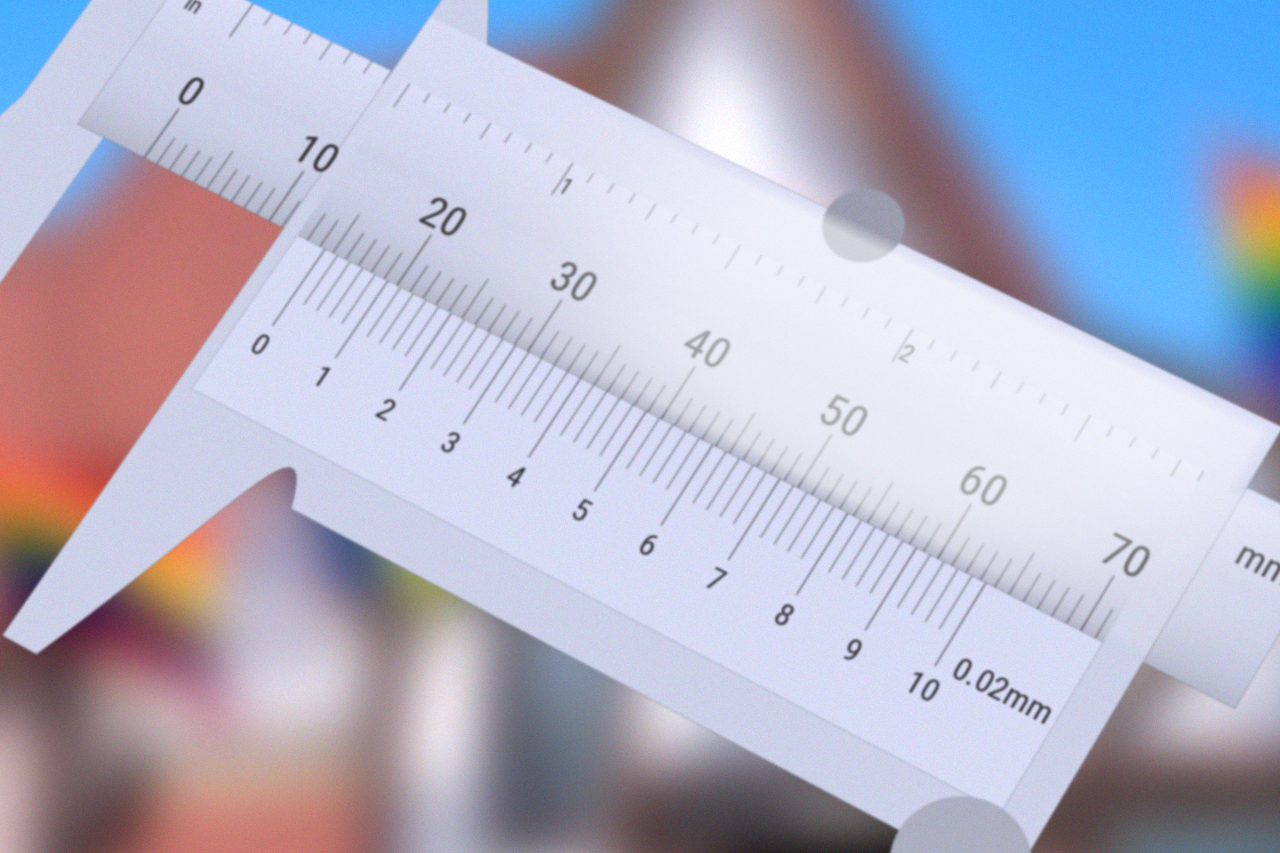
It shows {"value": 14.4, "unit": "mm"}
